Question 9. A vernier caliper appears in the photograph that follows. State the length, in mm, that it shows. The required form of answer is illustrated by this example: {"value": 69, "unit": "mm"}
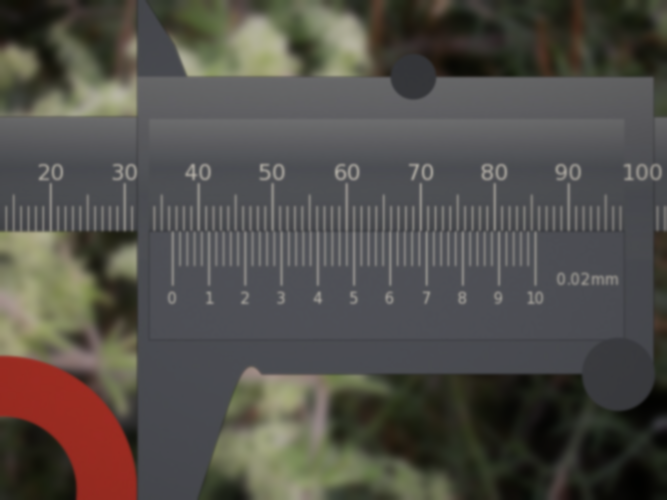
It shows {"value": 36.5, "unit": "mm"}
